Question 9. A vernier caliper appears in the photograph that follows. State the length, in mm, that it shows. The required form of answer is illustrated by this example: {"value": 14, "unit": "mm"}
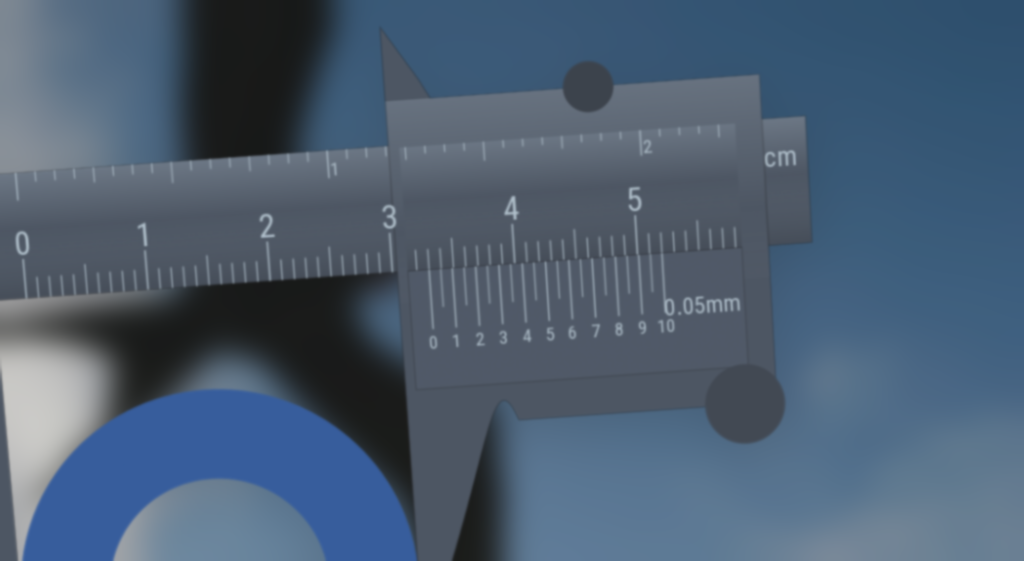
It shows {"value": 33.0, "unit": "mm"}
